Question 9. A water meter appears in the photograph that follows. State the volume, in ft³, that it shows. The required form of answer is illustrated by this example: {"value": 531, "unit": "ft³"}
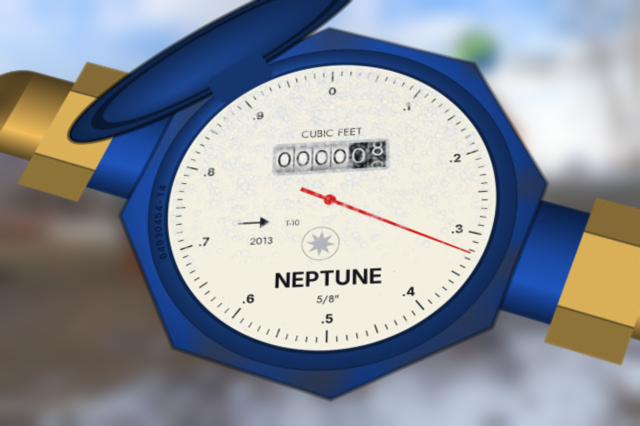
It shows {"value": 8.32, "unit": "ft³"}
